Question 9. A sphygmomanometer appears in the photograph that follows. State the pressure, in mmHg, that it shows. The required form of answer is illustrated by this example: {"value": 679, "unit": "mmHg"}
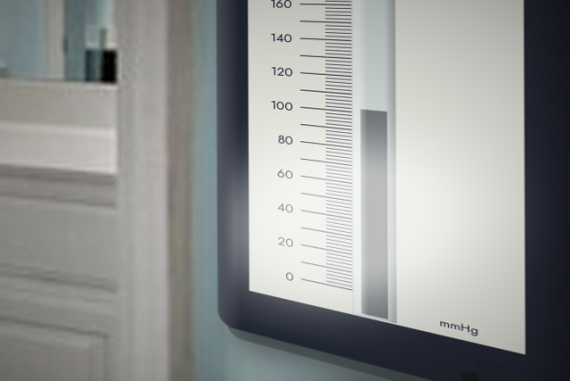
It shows {"value": 102, "unit": "mmHg"}
